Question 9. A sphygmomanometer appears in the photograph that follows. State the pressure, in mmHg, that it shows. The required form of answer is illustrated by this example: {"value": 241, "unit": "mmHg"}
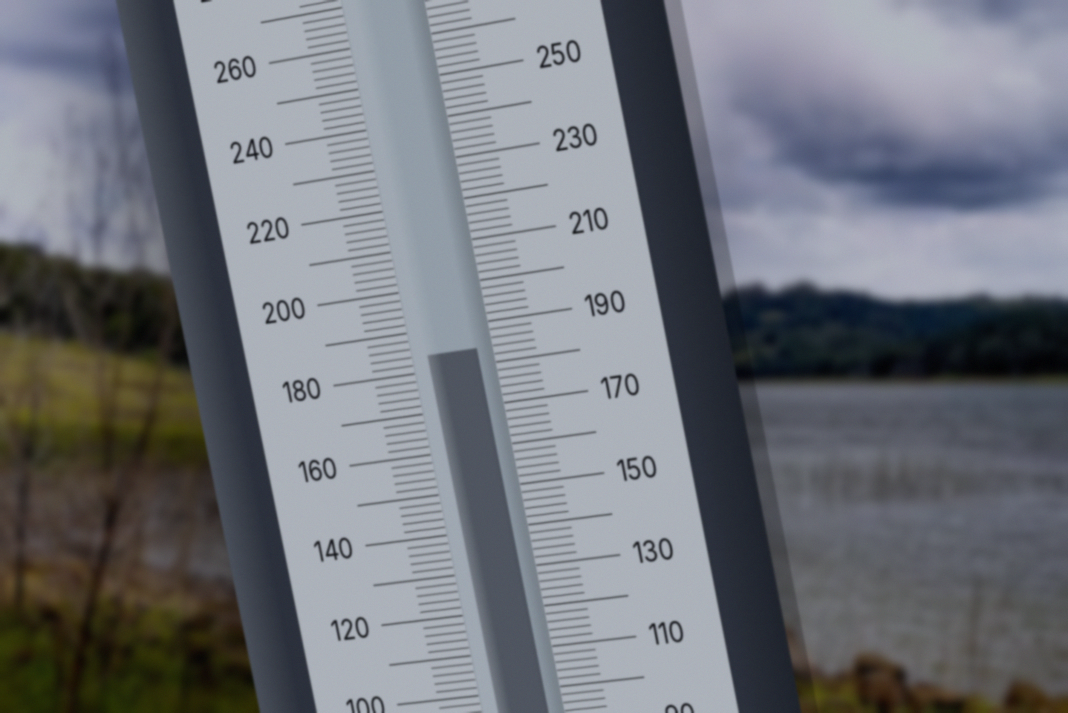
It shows {"value": 184, "unit": "mmHg"}
